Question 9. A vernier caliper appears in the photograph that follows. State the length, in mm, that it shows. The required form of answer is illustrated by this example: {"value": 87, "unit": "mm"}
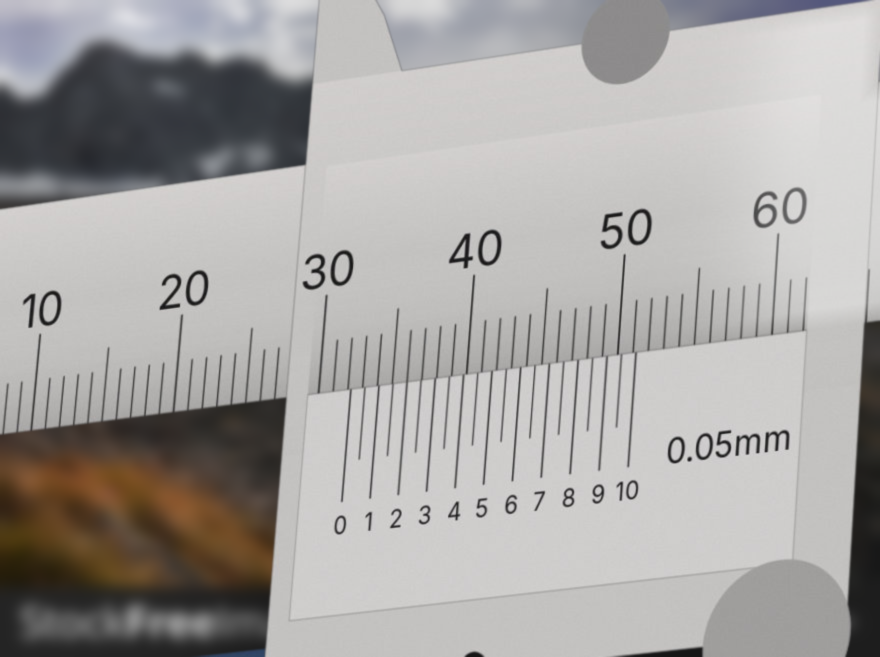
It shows {"value": 32.2, "unit": "mm"}
